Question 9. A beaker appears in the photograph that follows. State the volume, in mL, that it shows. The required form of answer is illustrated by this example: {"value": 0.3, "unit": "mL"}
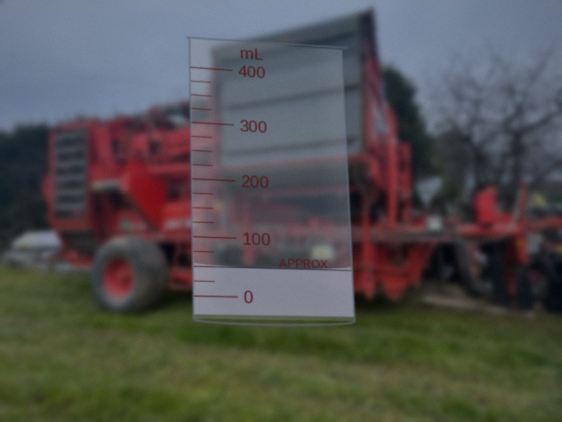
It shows {"value": 50, "unit": "mL"}
